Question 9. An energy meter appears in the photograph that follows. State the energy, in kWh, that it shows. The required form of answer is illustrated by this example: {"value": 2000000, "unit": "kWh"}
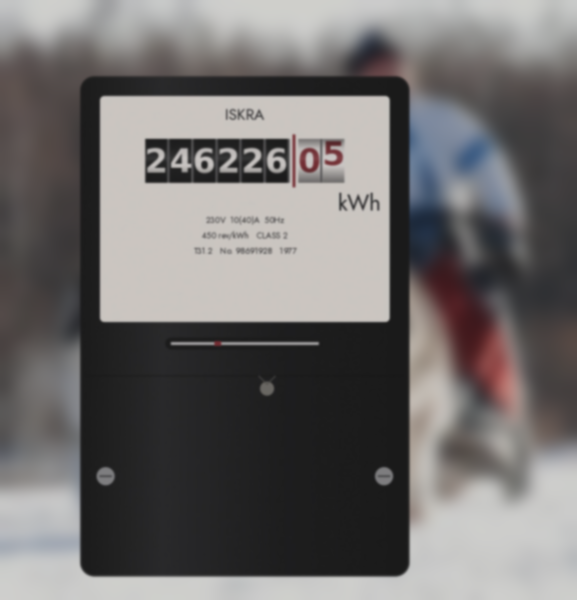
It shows {"value": 246226.05, "unit": "kWh"}
